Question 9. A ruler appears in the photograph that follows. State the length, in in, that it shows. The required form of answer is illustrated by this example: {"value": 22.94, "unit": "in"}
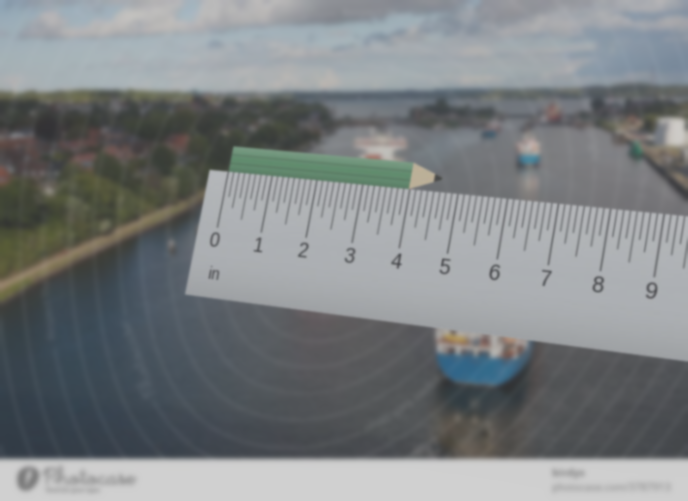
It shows {"value": 4.625, "unit": "in"}
